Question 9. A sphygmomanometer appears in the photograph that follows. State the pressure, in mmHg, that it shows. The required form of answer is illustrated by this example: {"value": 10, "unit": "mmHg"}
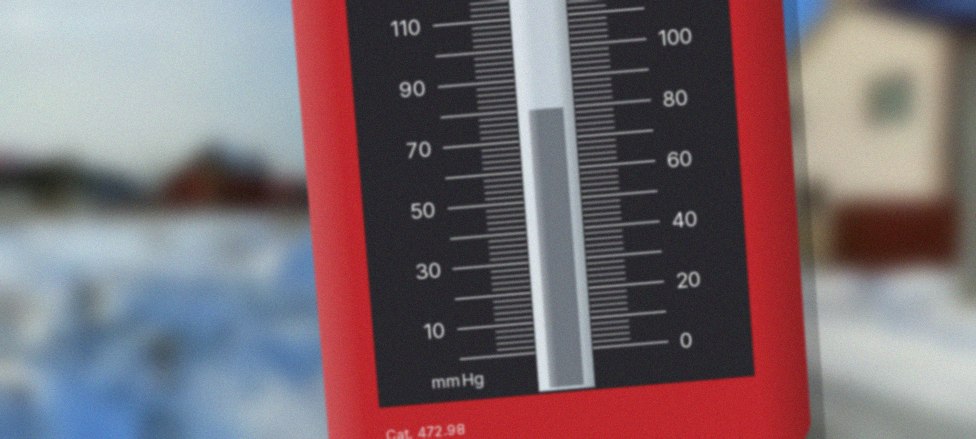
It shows {"value": 80, "unit": "mmHg"}
